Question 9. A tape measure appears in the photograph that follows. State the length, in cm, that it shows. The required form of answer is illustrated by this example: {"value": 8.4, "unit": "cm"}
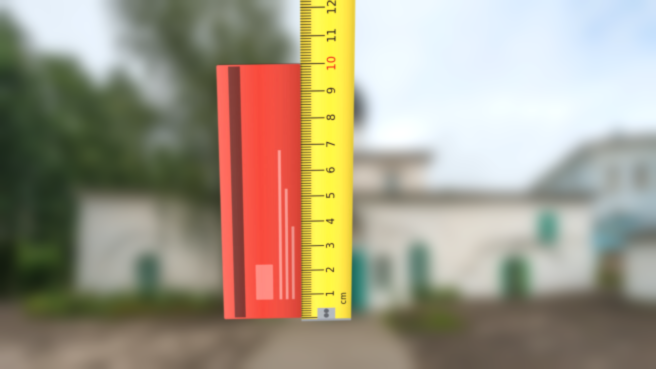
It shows {"value": 10, "unit": "cm"}
